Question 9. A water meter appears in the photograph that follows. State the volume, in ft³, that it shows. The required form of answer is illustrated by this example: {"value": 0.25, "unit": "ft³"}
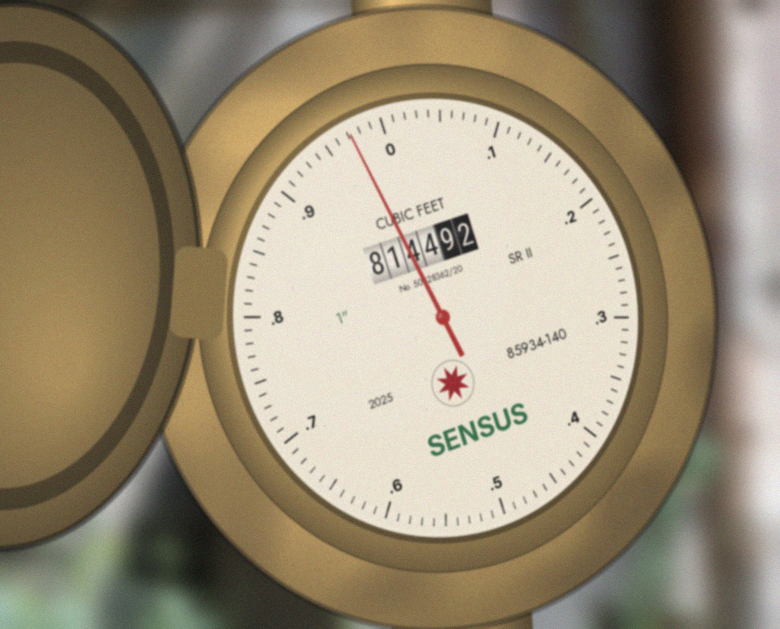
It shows {"value": 814491.97, "unit": "ft³"}
